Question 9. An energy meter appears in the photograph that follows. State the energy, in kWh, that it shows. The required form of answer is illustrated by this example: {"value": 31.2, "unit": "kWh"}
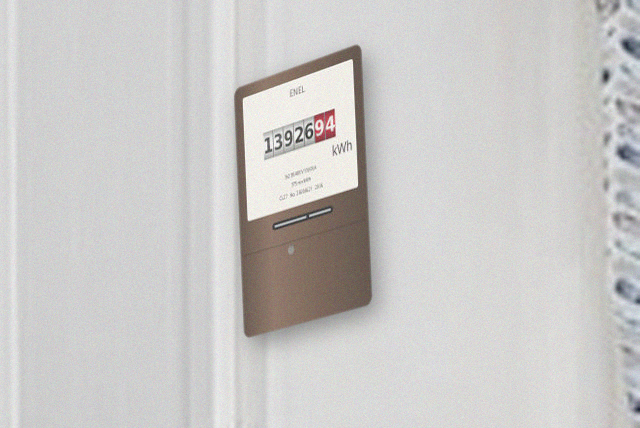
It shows {"value": 13926.94, "unit": "kWh"}
